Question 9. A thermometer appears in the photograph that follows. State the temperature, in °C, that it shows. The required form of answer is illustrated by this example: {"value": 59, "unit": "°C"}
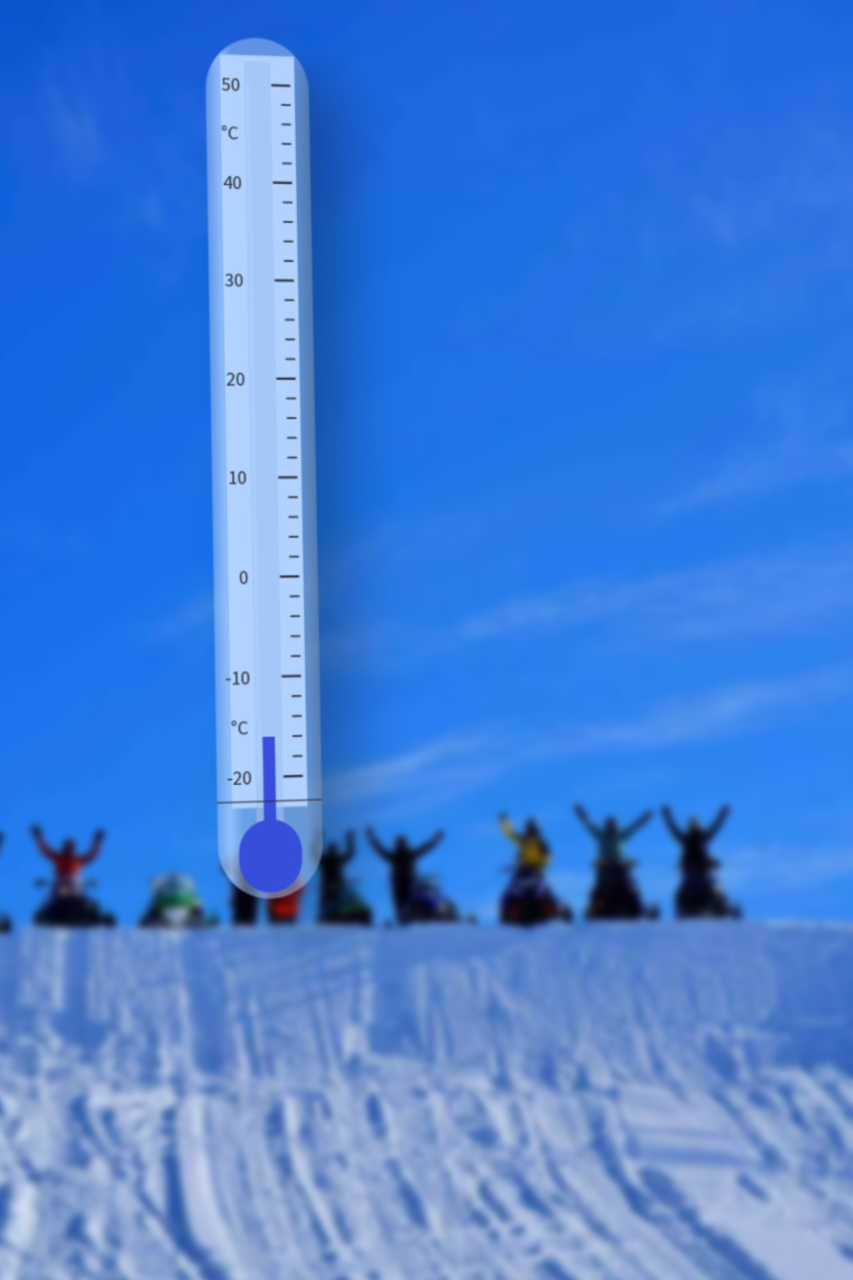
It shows {"value": -16, "unit": "°C"}
